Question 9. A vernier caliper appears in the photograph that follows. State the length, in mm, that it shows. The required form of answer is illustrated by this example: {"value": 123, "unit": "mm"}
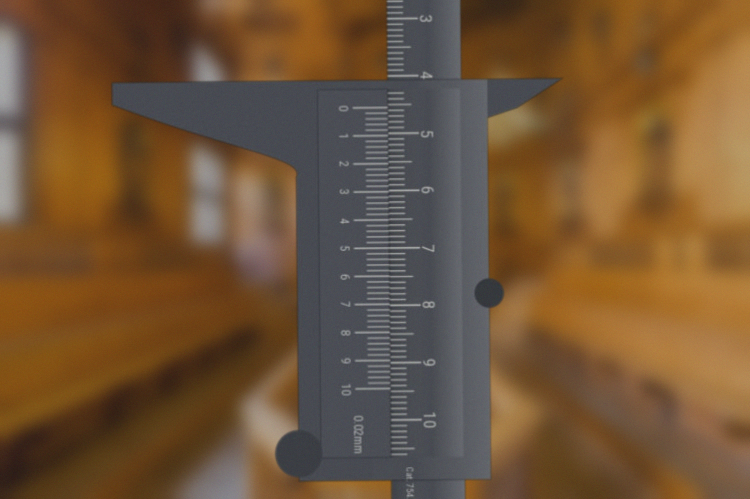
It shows {"value": 45.5, "unit": "mm"}
